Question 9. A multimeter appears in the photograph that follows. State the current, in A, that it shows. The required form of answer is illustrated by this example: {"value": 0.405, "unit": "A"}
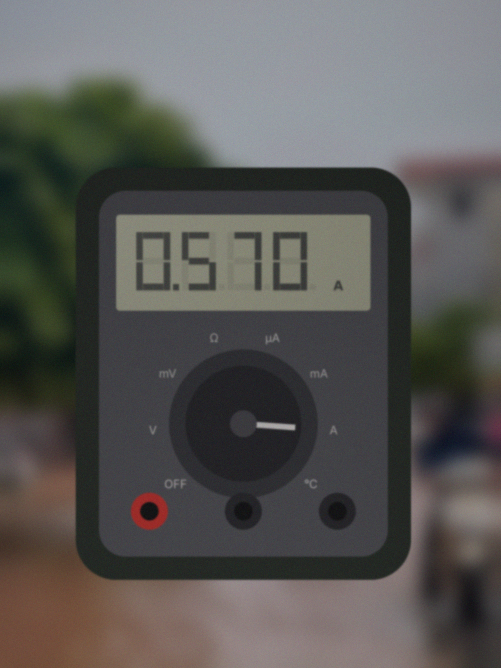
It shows {"value": 0.570, "unit": "A"}
